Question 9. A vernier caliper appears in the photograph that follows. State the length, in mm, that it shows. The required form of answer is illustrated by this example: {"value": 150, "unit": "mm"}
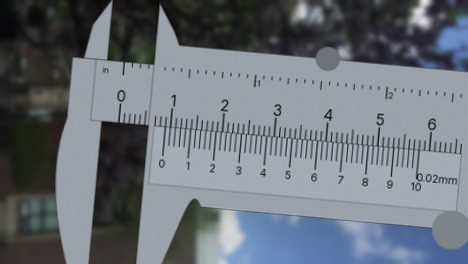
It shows {"value": 9.0, "unit": "mm"}
